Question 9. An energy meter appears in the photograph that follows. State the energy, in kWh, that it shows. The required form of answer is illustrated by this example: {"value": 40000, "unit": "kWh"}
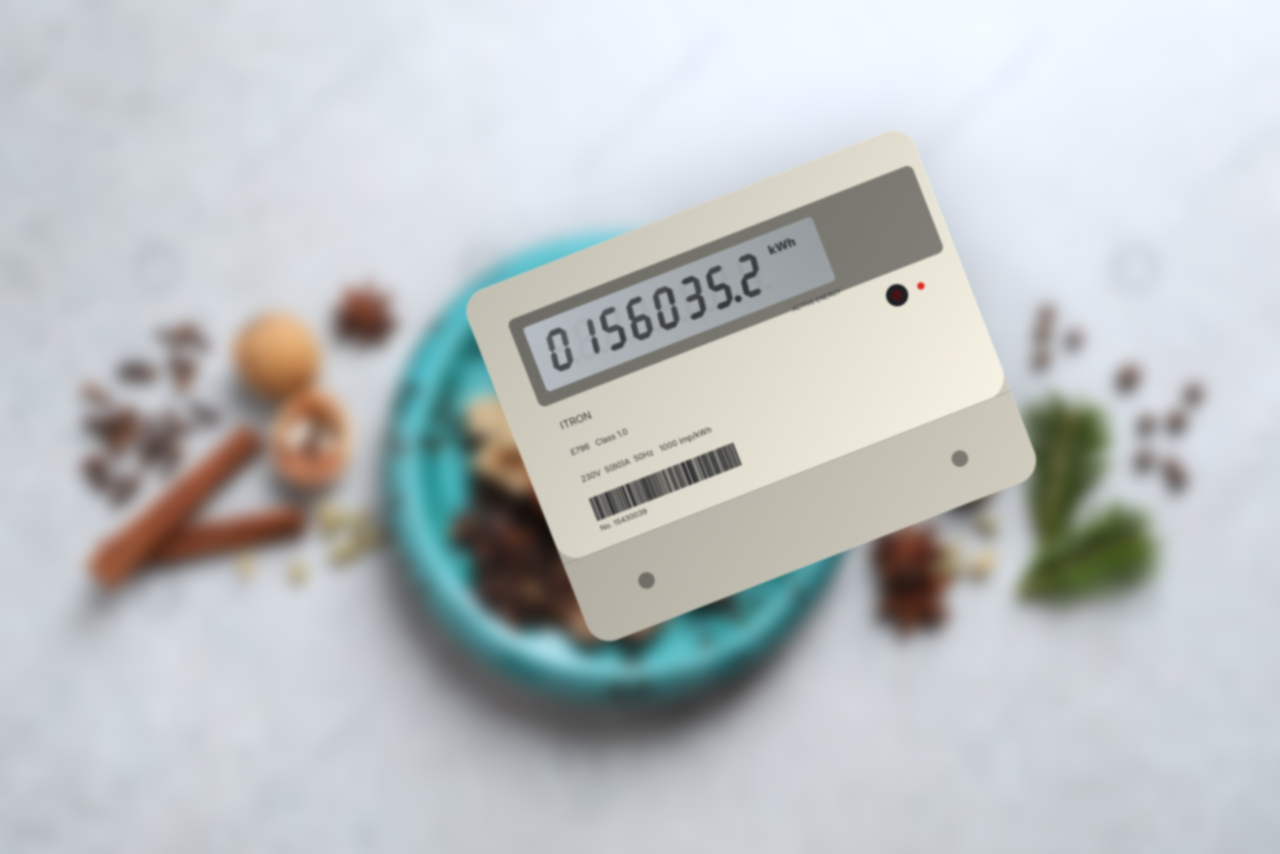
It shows {"value": 156035.2, "unit": "kWh"}
